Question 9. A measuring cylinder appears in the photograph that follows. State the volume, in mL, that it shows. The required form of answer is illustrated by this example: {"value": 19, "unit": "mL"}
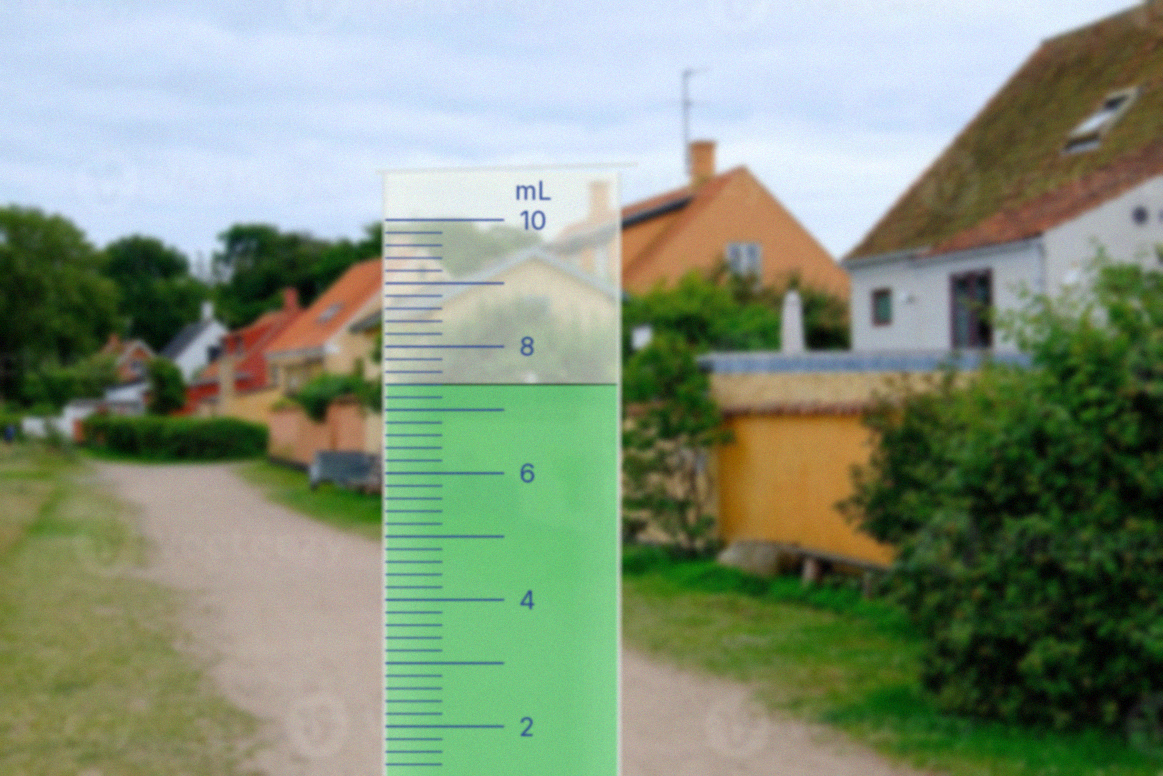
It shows {"value": 7.4, "unit": "mL"}
